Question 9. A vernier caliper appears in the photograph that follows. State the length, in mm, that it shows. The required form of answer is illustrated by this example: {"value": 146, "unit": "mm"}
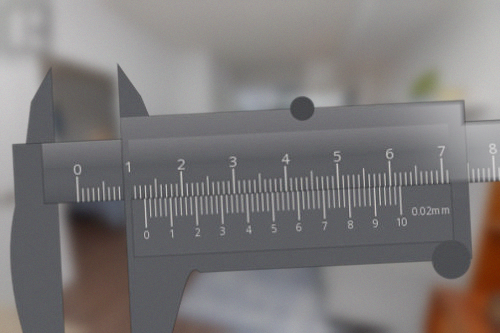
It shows {"value": 12.8, "unit": "mm"}
